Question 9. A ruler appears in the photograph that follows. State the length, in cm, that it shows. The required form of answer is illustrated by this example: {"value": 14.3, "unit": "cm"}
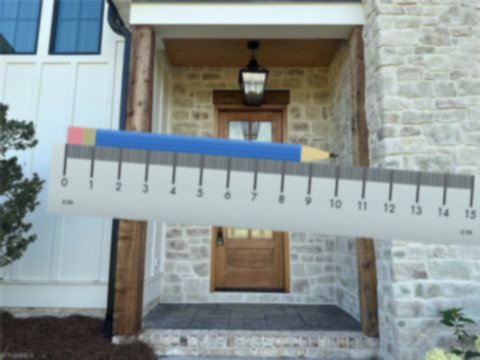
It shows {"value": 10, "unit": "cm"}
